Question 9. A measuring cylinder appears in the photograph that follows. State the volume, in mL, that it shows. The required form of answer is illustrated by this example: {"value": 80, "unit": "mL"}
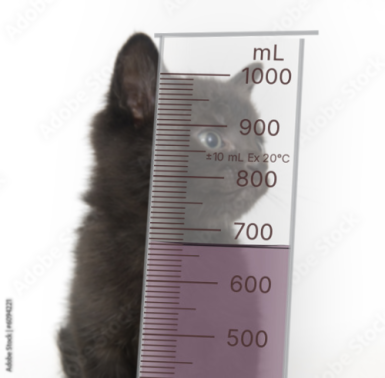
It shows {"value": 670, "unit": "mL"}
